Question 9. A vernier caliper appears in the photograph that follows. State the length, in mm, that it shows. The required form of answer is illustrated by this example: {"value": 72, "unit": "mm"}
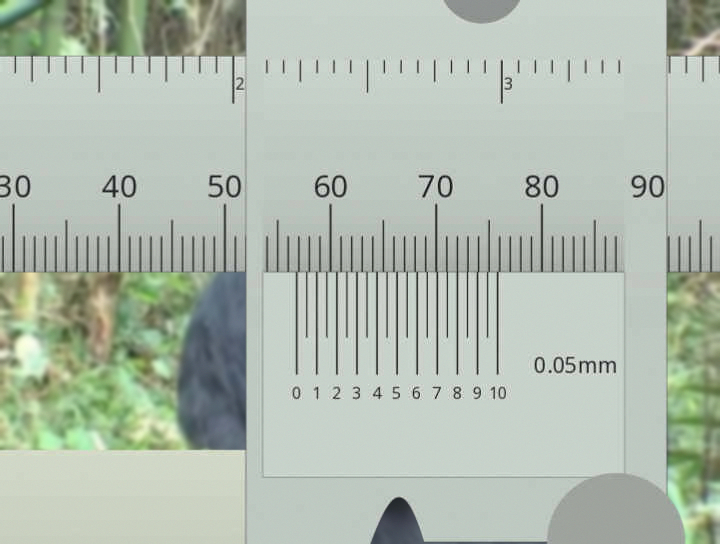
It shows {"value": 56.8, "unit": "mm"}
